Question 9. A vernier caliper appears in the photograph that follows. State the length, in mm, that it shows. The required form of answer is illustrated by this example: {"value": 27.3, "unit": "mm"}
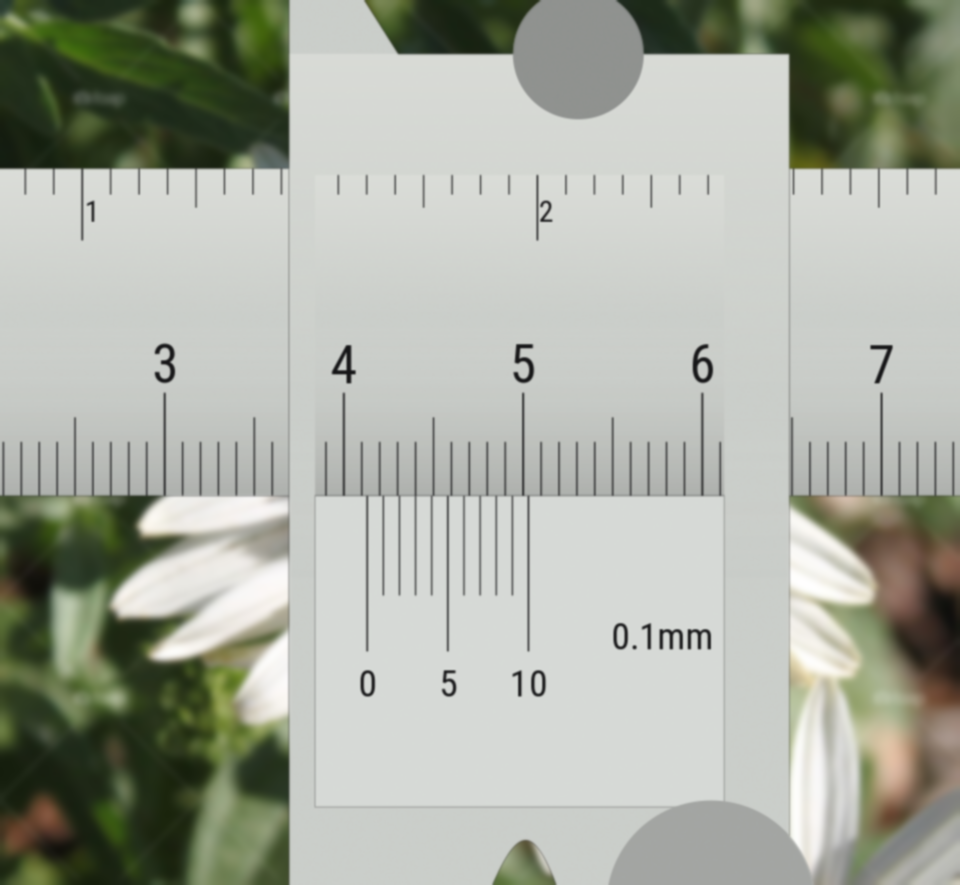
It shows {"value": 41.3, "unit": "mm"}
